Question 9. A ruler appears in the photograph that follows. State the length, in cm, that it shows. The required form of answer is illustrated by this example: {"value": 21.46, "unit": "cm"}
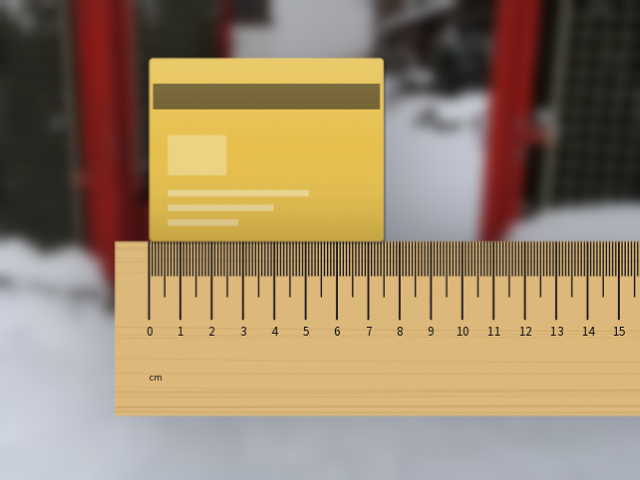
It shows {"value": 7.5, "unit": "cm"}
